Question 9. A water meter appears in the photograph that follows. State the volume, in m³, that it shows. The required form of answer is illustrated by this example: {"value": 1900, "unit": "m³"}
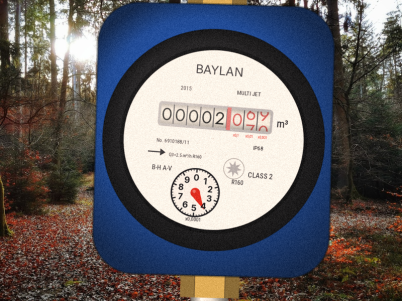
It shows {"value": 2.0694, "unit": "m³"}
